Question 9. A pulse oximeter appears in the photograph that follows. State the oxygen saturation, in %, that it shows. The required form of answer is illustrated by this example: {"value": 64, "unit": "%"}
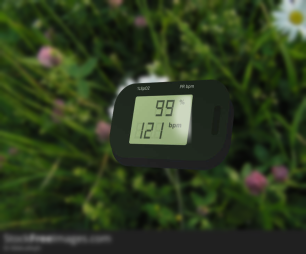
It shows {"value": 99, "unit": "%"}
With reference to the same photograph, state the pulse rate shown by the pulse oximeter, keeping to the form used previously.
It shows {"value": 121, "unit": "bpm"}
